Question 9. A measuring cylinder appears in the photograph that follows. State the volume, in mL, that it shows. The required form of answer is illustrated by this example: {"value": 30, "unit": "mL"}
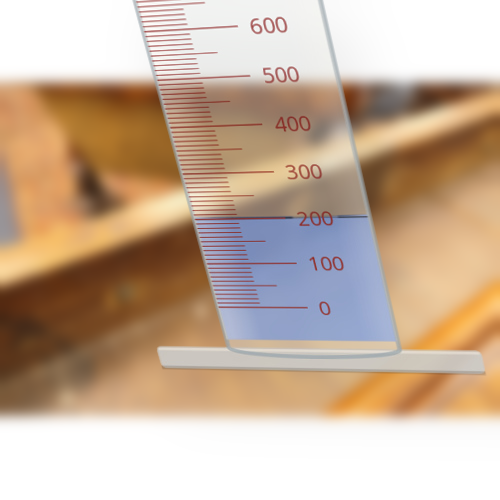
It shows {"value": 200, "unit": "mL"}
